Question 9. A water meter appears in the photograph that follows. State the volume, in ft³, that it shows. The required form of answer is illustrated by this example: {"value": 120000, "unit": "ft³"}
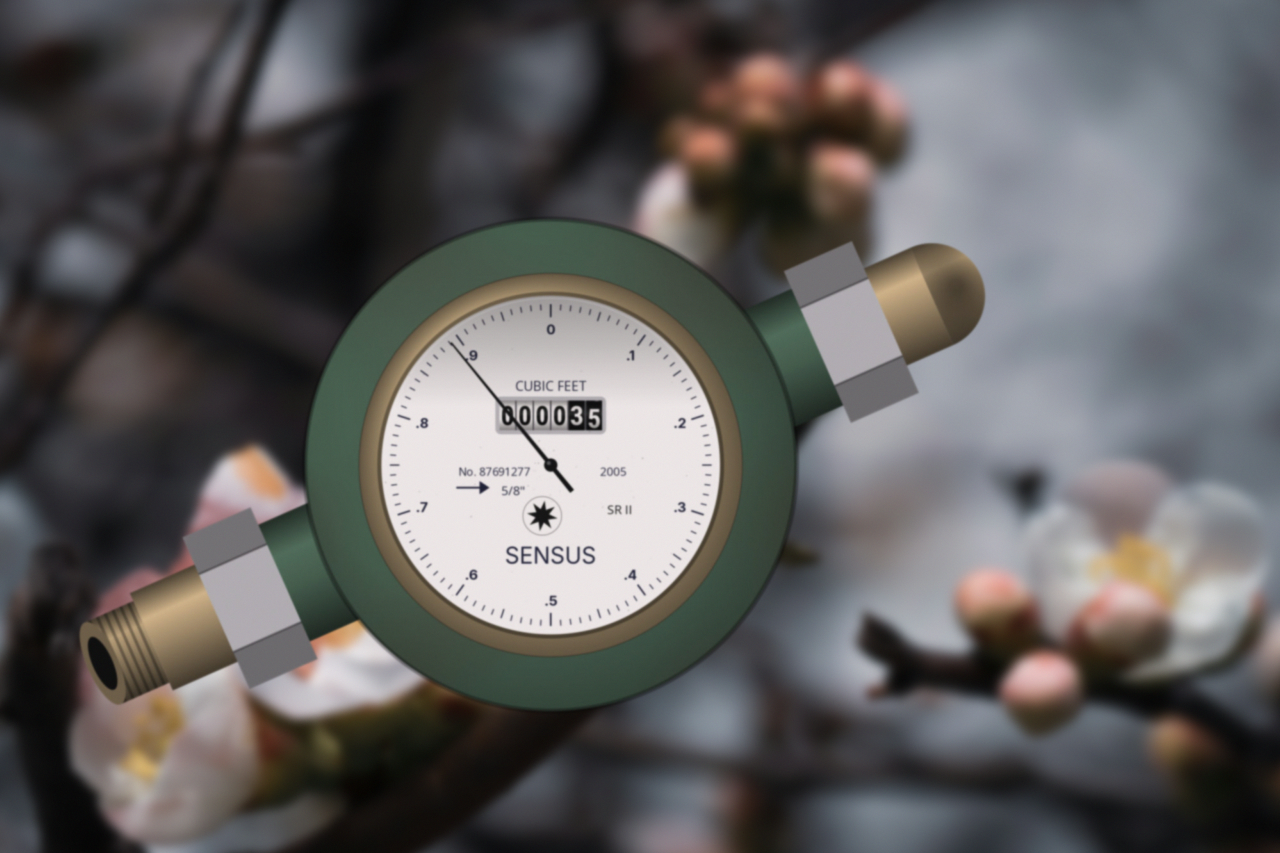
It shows {"value": 34.89, "unit": "ft³"}
